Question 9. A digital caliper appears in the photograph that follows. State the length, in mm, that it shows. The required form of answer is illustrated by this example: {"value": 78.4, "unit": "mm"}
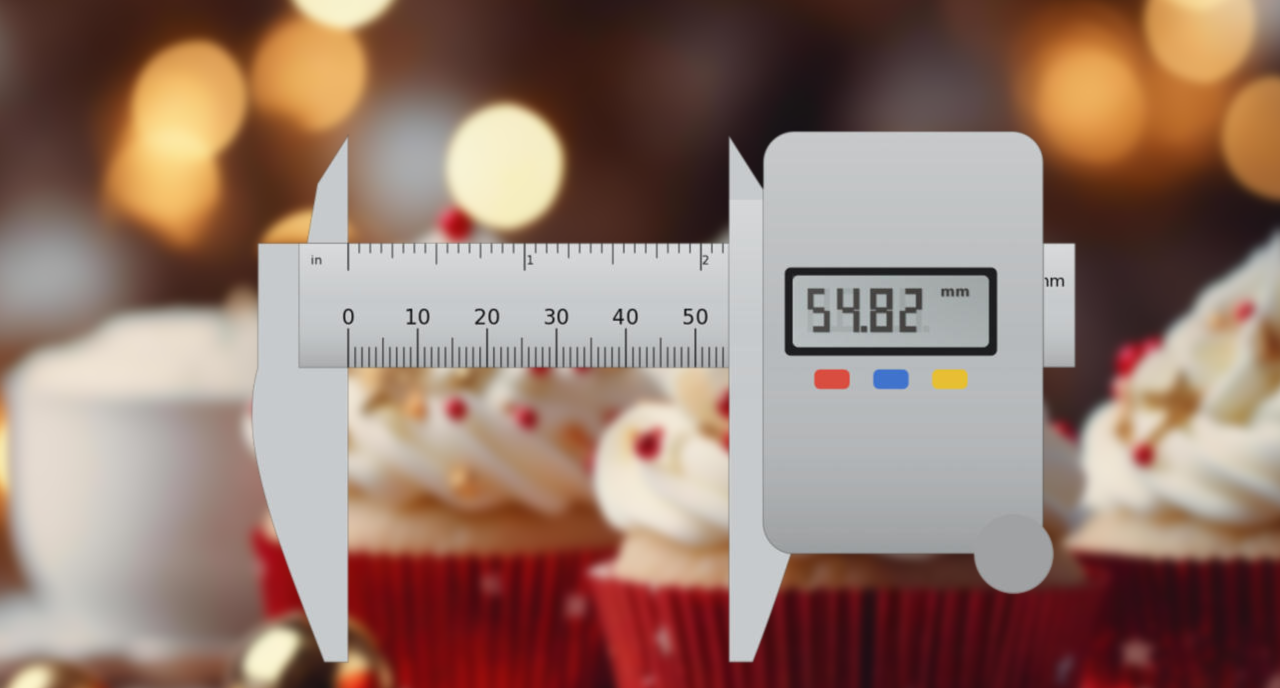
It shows {"value": 54.82, "unit": "mm"}
